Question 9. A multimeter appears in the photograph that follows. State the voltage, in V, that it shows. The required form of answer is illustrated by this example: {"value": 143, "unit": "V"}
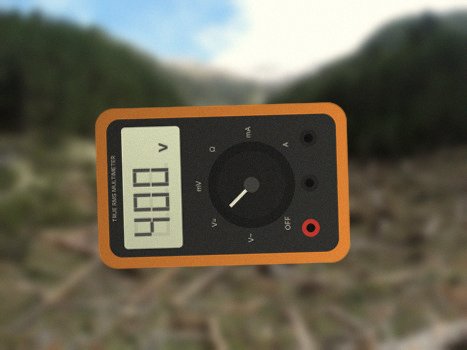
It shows {"value": 400, "unit": "V"}
